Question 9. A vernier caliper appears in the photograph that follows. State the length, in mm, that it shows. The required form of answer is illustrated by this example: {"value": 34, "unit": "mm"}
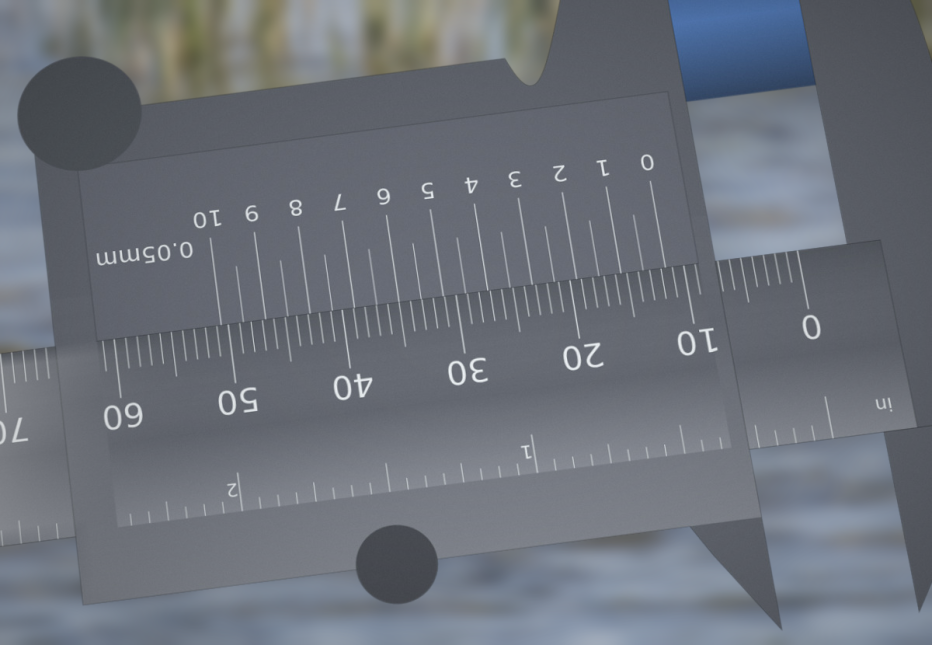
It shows {"value": 11.6, "unit": "mm"}
